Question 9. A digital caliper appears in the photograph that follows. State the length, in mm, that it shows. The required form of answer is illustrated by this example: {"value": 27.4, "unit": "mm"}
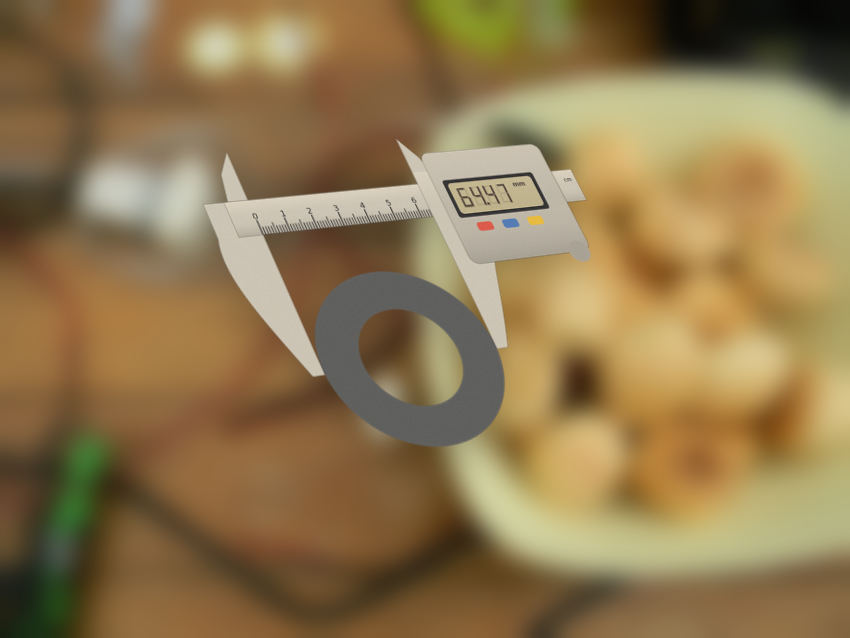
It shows {"value": 64.47, "unit": "mm"}
